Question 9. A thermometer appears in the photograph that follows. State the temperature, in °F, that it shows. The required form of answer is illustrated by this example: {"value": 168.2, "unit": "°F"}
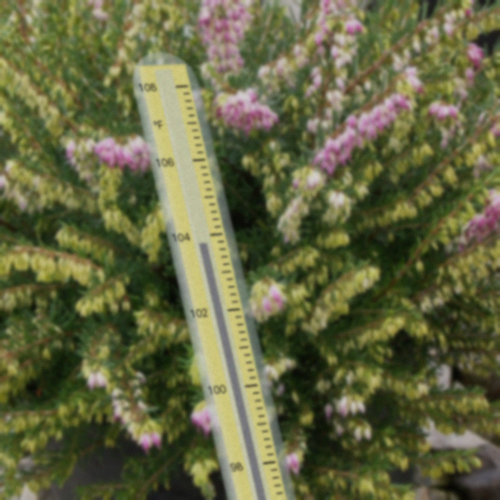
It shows {"value": 103.8, "unit": "°F"}
